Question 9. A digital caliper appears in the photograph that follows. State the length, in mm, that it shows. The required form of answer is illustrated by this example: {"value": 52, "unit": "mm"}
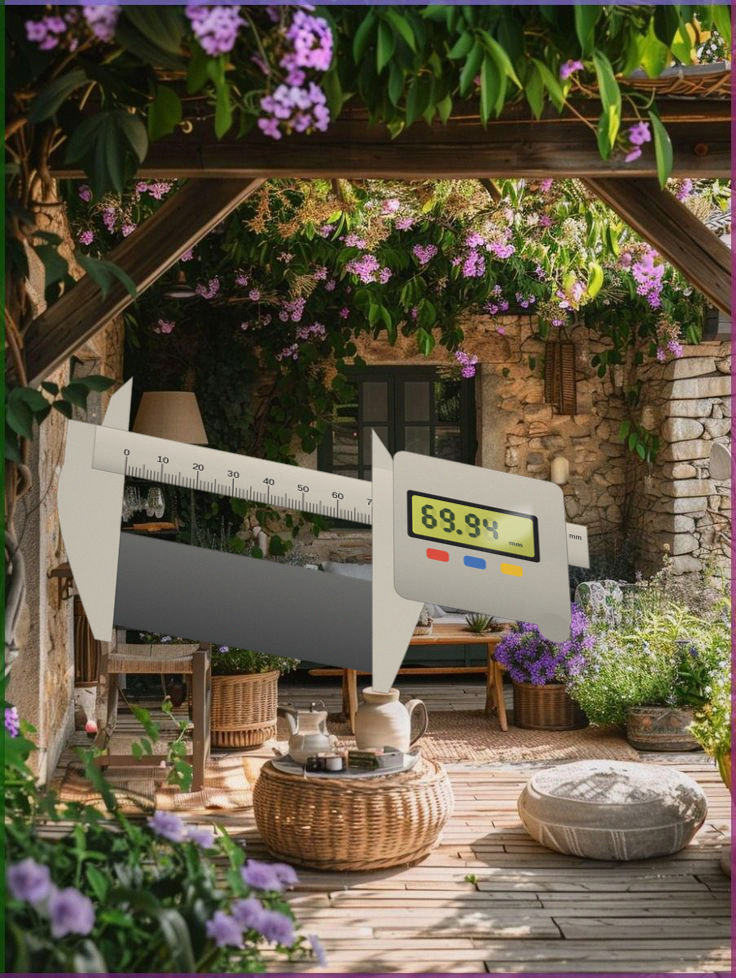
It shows {"value": 69.94, "unit": "mm"}
